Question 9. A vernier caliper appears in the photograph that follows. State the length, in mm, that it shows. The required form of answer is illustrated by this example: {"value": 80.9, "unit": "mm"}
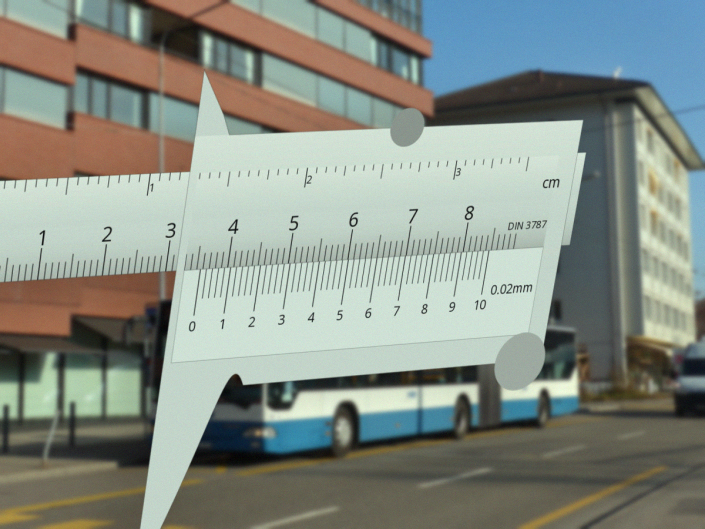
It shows {"value": 35.6, "unit": "mm"}
